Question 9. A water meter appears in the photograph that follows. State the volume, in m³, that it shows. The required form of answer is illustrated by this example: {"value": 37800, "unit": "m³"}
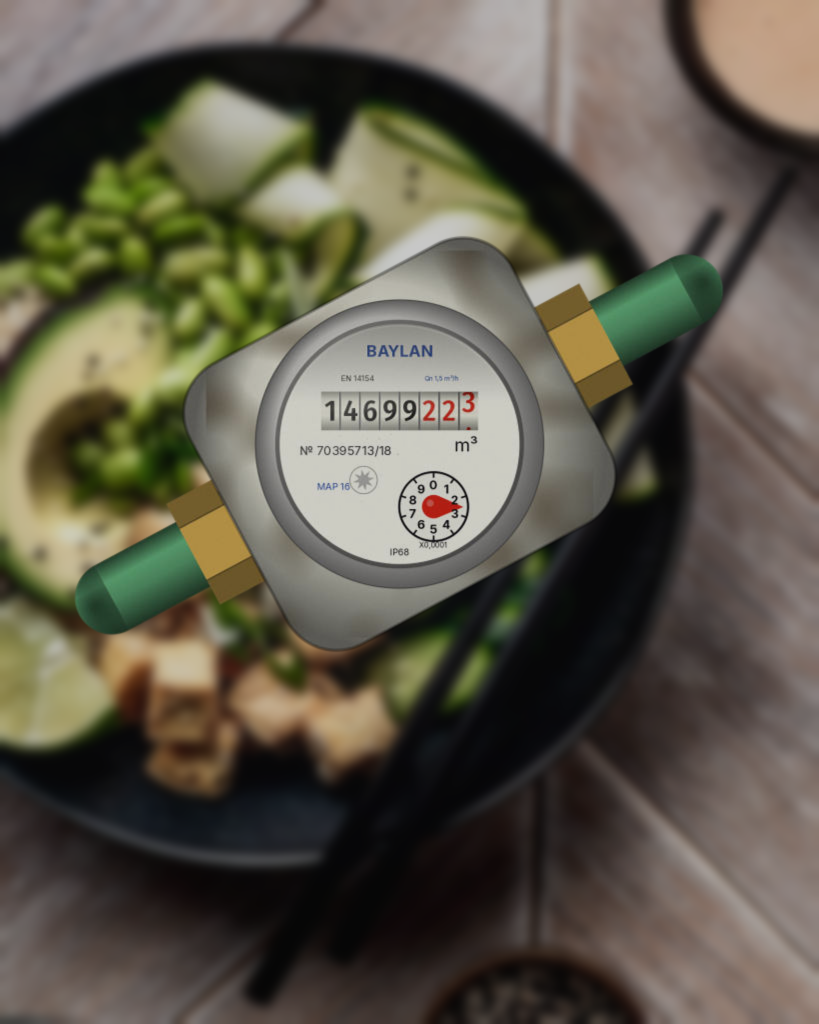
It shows {"value": 14699.2232, "unit": "m³"}
